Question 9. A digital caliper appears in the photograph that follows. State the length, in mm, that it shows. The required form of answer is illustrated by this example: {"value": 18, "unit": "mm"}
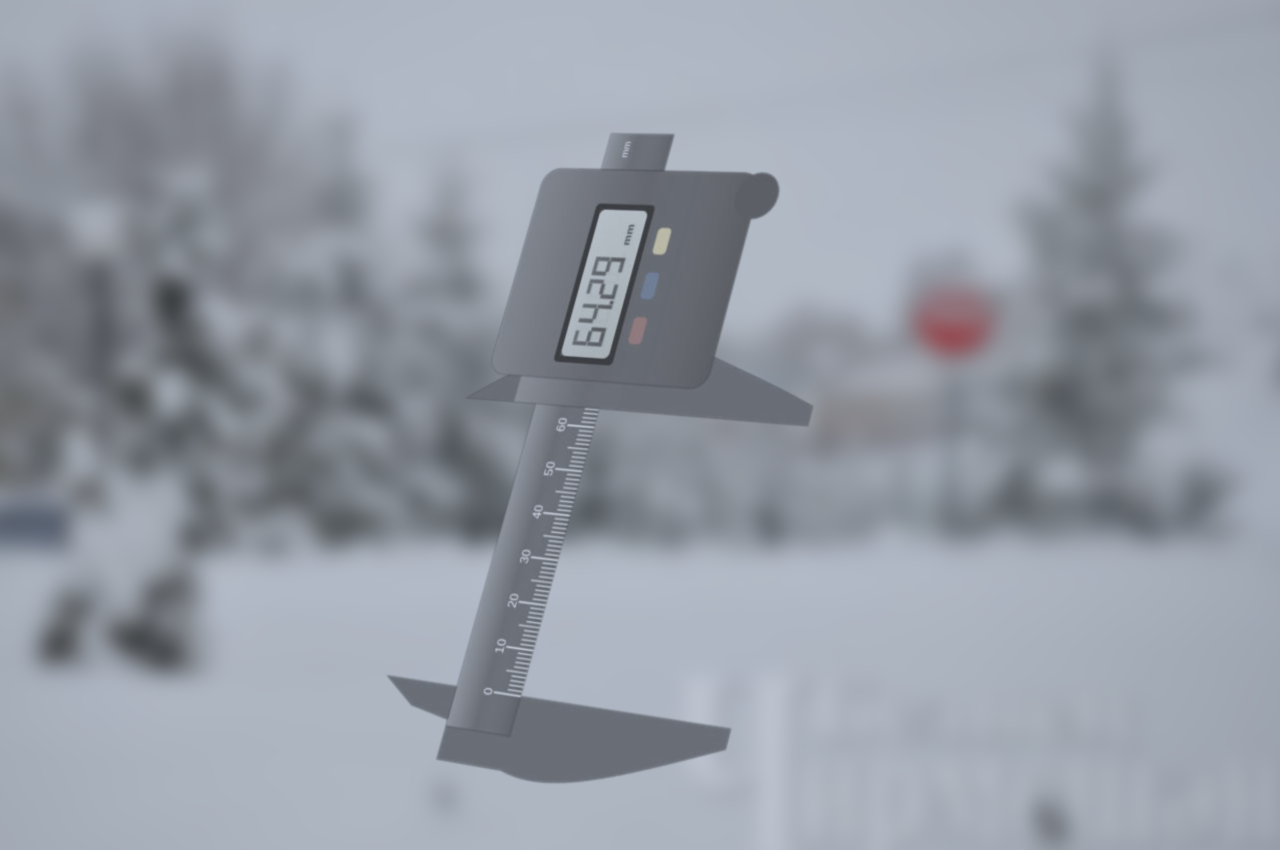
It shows {"value": 64.29, "unit": "mm"}
